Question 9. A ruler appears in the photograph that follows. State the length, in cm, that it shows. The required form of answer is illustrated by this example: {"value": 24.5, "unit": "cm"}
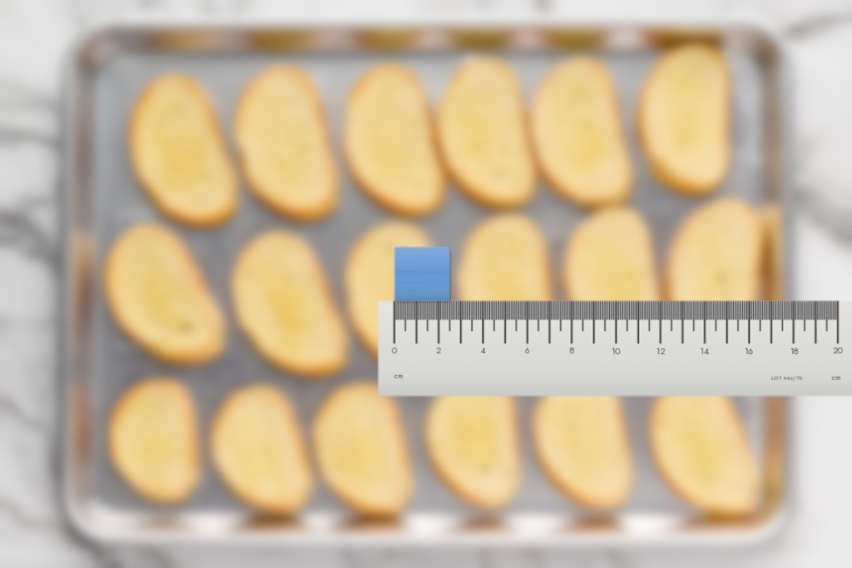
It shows {"value": 2.5, "unit": "cm"}
